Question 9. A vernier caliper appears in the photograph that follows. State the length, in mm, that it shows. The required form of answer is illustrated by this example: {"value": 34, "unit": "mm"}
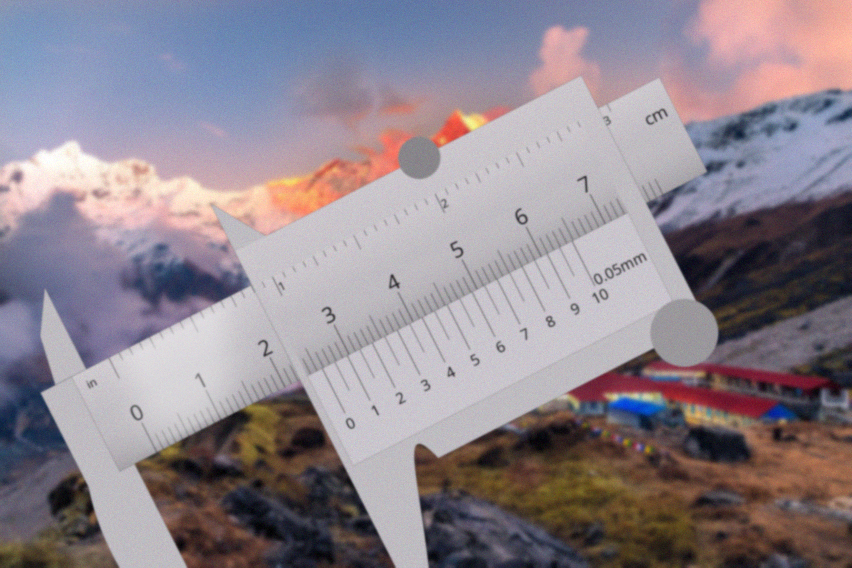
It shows {"value": 25.8, "unit": "mm"}
